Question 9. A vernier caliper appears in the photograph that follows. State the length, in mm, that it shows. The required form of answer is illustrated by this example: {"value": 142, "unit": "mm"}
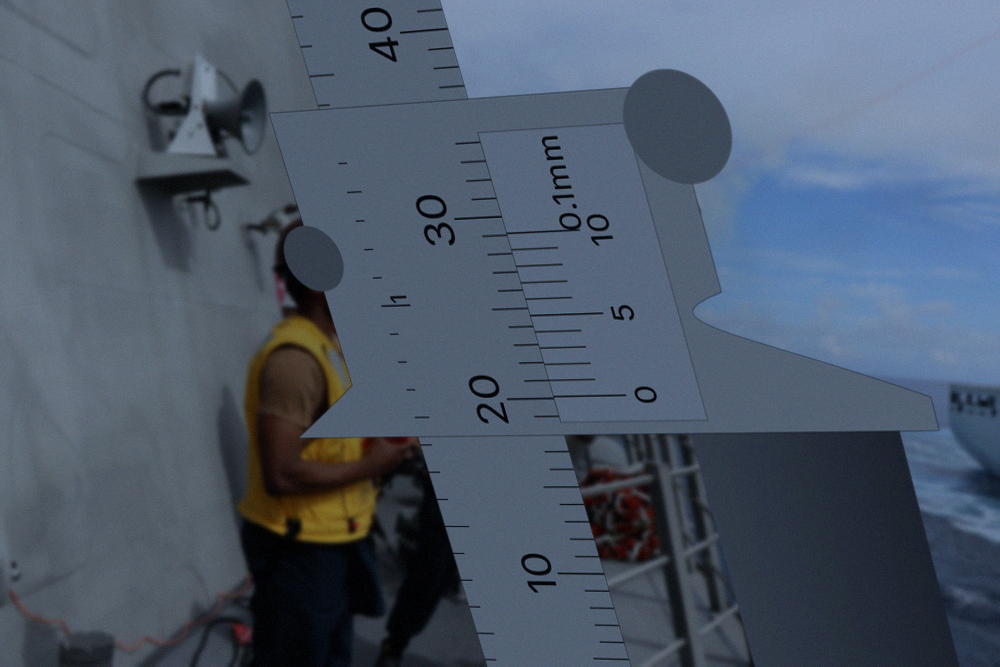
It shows {"value": 20.1, "unit": "mm"}
